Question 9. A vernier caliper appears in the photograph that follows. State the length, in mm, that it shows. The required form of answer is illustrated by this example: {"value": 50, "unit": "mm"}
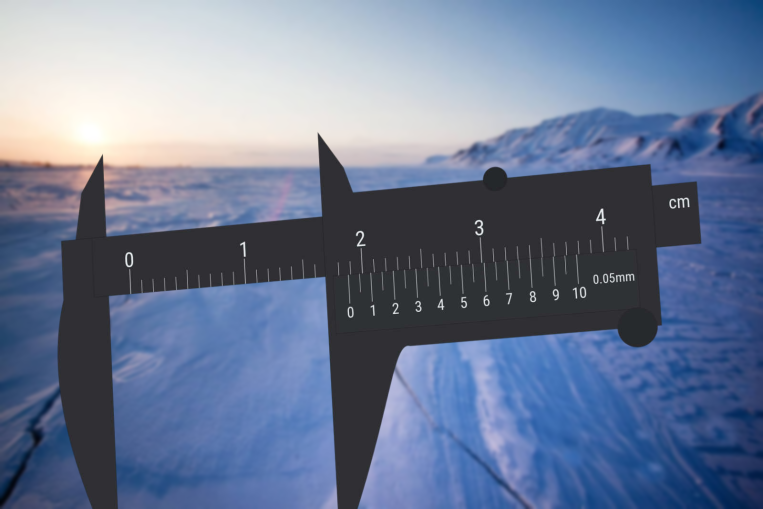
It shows {"value": 18.8, "unit": "mm"}
